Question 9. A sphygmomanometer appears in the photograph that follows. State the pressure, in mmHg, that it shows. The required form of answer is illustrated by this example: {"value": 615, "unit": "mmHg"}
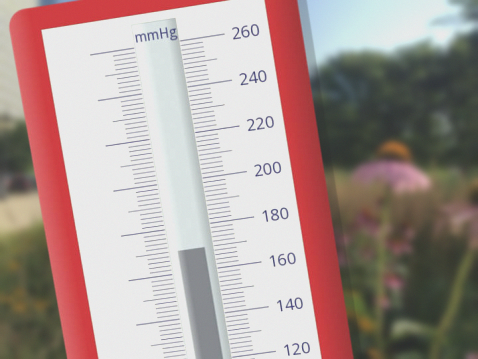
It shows {"value": 170, "unit": "mmHg"}
